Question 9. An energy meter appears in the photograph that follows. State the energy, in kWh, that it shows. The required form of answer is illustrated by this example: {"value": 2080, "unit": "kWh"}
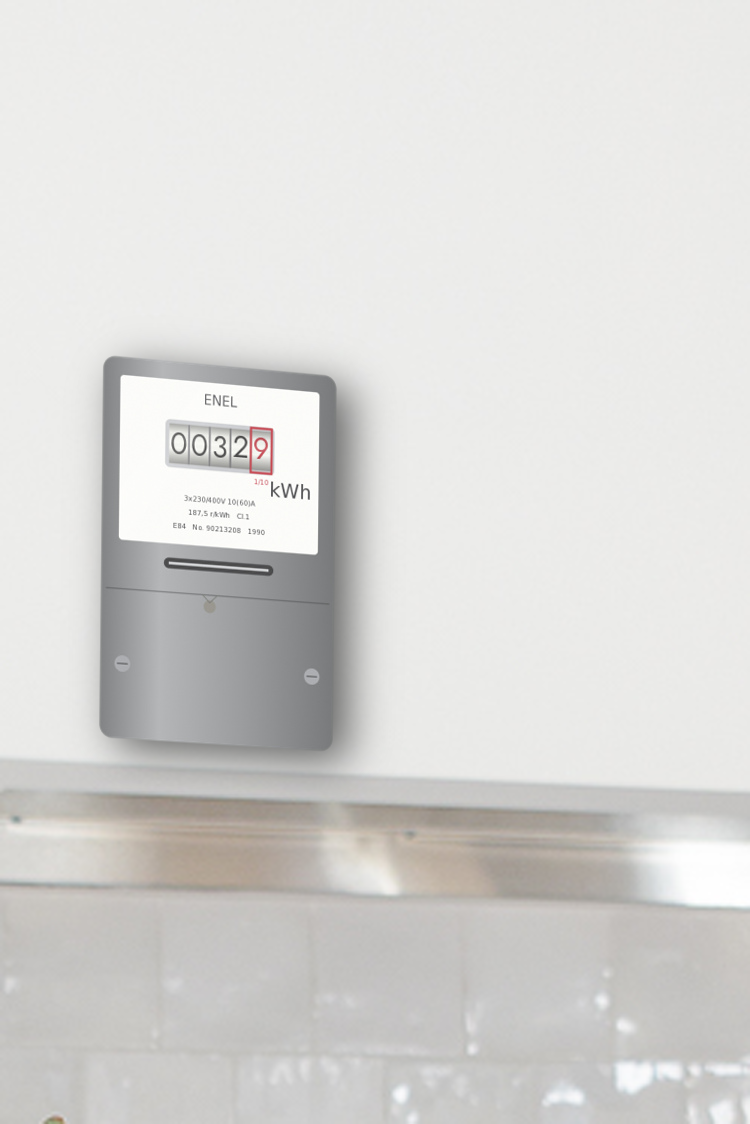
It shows {"value": 32.9, "unit": "kWh"}
